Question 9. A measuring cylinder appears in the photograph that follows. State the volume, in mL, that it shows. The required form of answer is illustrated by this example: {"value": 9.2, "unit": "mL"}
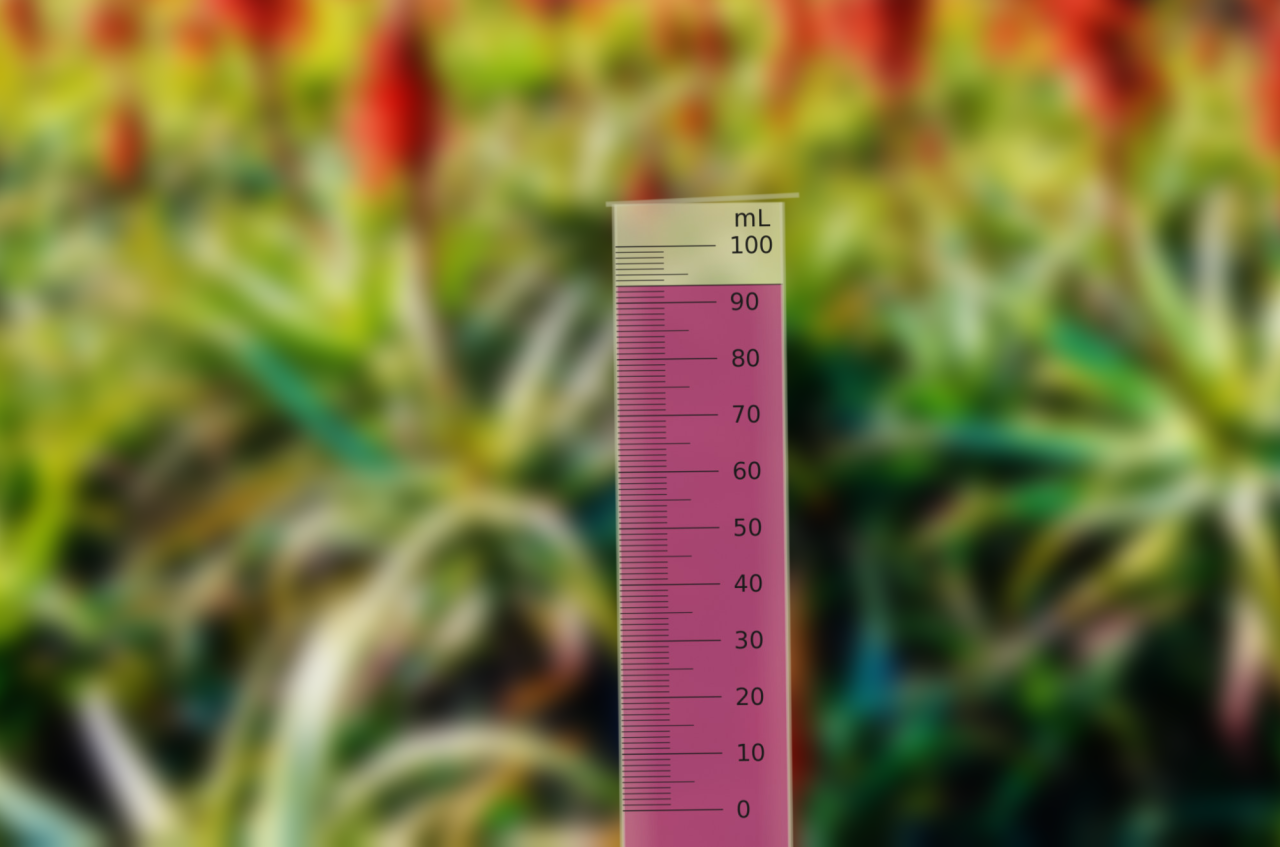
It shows {"value": 93, "unit": "mL"}
